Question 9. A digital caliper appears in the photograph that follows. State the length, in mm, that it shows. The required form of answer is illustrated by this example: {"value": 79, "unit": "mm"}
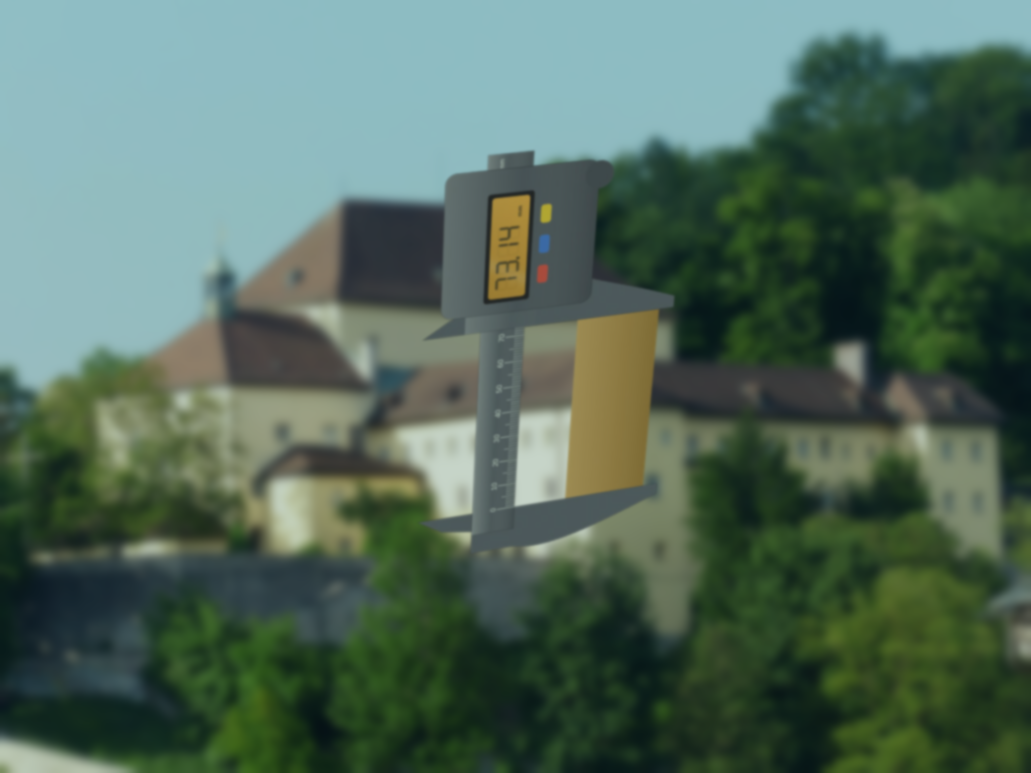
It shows {"value": 73.14, "unit": "mm"}
